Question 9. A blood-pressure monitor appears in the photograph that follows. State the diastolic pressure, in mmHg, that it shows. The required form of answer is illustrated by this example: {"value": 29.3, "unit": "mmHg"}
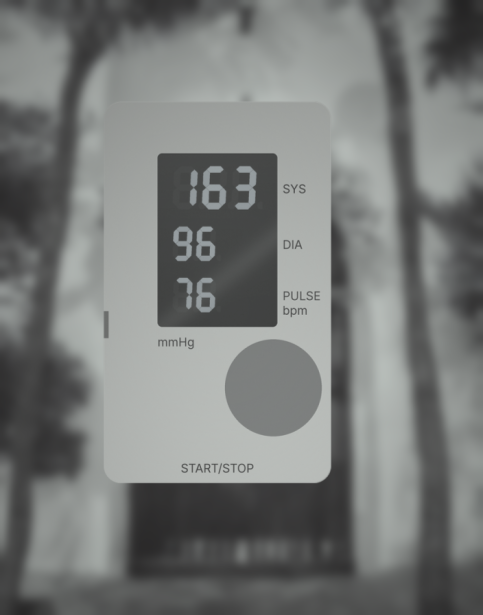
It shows {"value": 96, "unit": "mmHg"}
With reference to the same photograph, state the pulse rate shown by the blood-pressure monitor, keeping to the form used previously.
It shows {"value": 76, "unit": "bpm"}
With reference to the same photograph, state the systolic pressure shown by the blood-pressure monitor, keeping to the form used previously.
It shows {"value": 163, "unit": "mmHg"}
